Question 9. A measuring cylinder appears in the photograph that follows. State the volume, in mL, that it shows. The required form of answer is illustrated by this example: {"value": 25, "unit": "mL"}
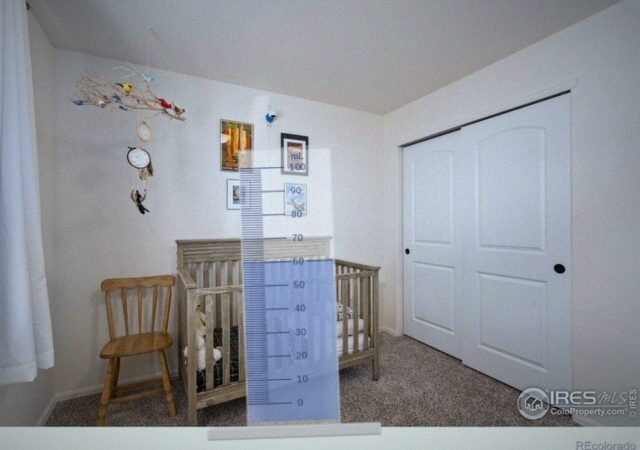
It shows {"value": 60, "unit": "mL"}
